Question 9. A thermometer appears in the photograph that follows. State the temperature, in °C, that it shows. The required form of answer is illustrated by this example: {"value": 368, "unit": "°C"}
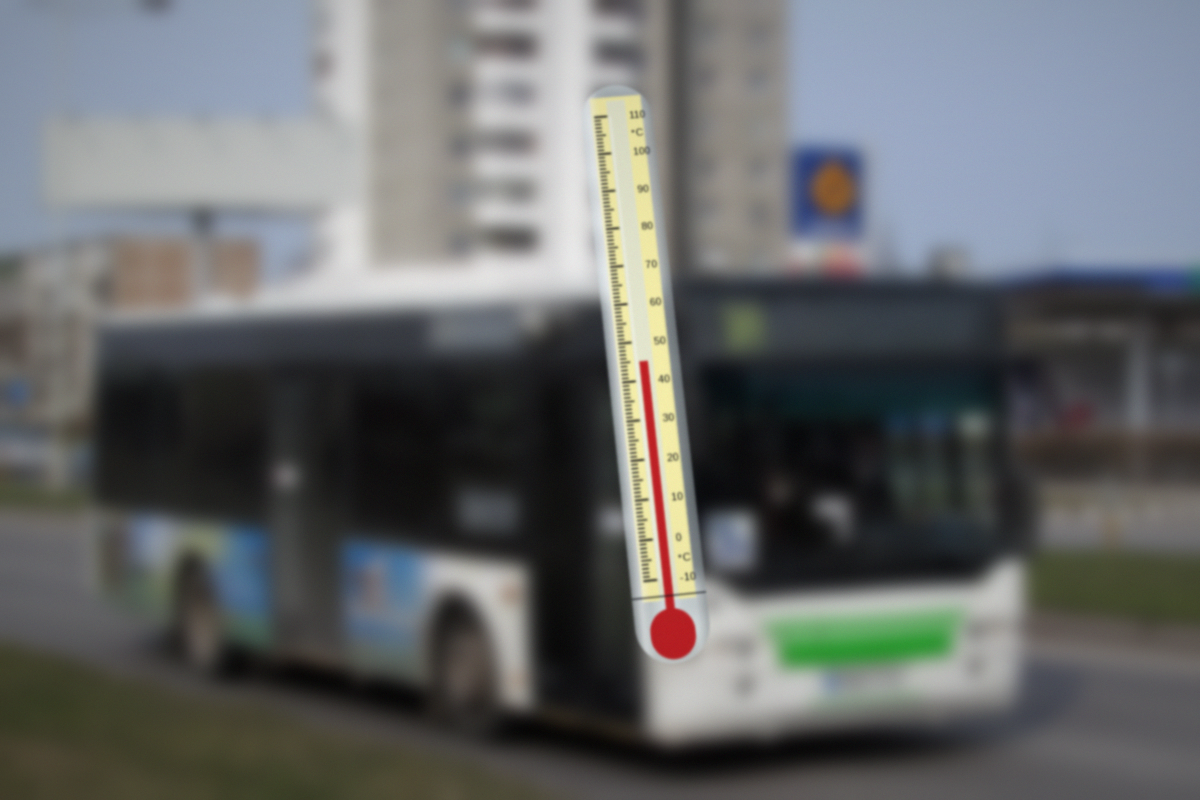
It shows {"value": 45, "unit": "°C"}
